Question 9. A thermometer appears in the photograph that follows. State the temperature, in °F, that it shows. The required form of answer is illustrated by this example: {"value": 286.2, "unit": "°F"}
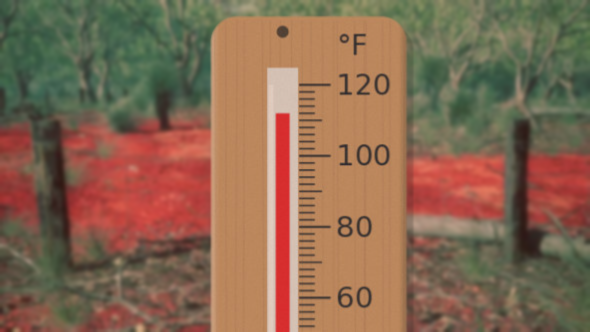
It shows {"value": 112, "unit": "°F"}
